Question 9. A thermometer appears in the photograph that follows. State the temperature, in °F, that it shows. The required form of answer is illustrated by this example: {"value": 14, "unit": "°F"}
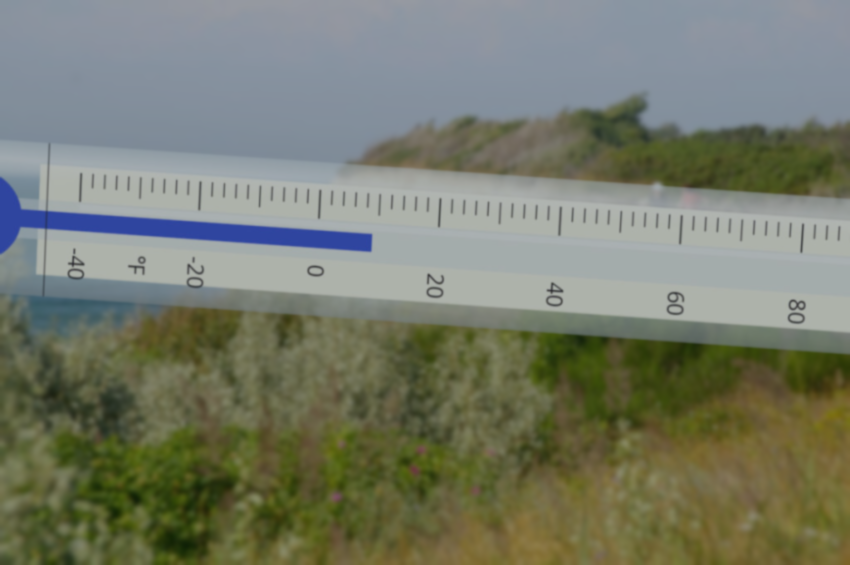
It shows {"value": 9, "unit": "°F"}
